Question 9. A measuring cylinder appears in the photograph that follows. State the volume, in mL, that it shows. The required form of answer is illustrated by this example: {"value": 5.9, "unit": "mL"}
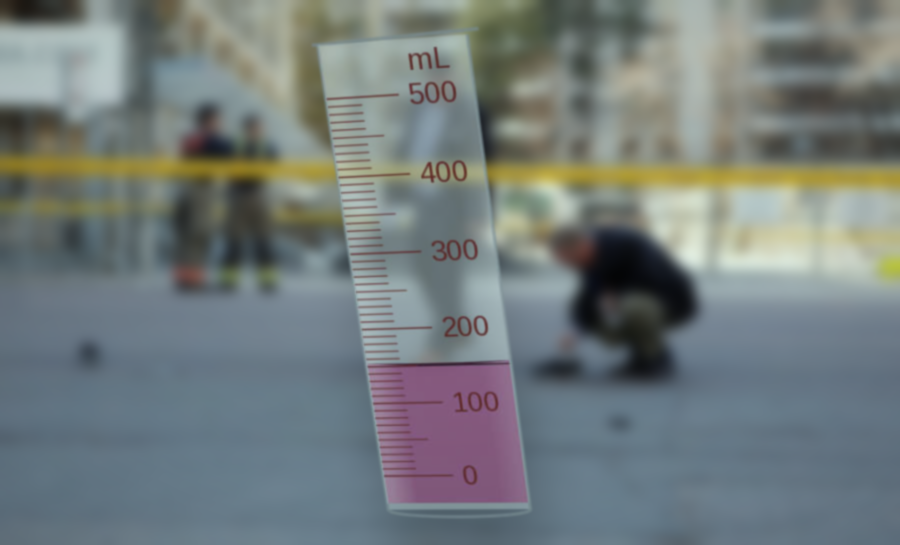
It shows {"value": 150, "unit": "mL"}
